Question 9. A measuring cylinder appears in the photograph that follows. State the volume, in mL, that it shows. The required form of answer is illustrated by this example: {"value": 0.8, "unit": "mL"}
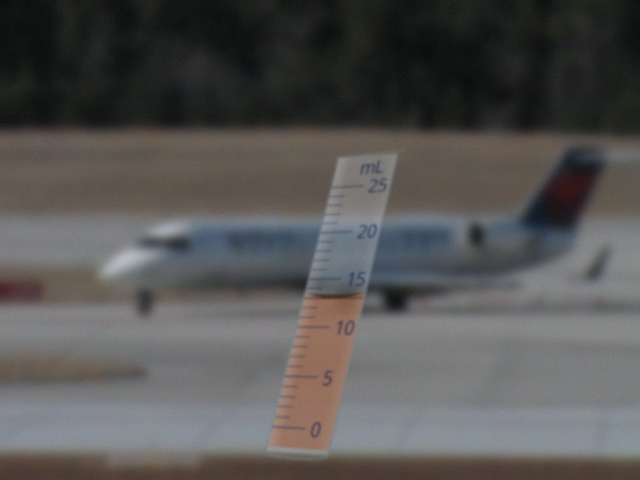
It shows {"value": 13, "unit": "mL"}
